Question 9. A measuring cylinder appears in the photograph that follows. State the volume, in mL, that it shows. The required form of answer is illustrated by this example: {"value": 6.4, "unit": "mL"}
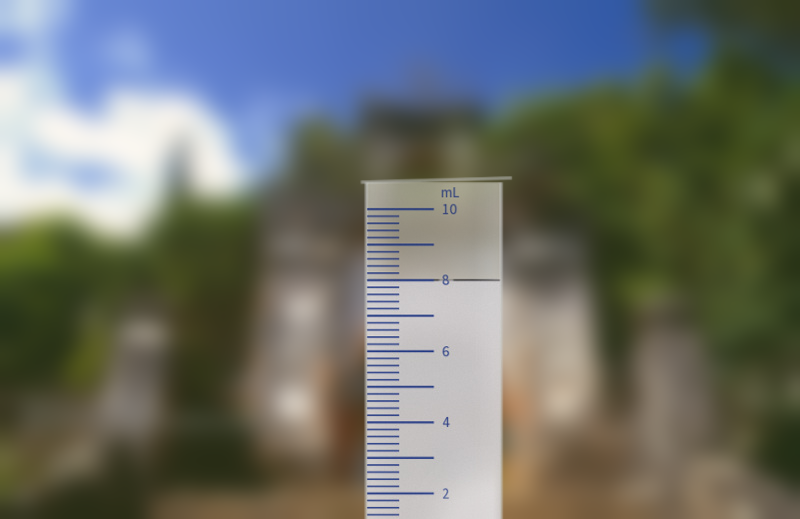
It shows {"value": 8, "unit": "mL"}
